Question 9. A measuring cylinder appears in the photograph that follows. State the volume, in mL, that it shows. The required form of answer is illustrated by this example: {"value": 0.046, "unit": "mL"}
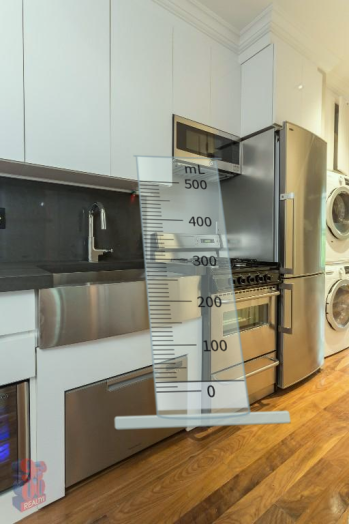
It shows {"value": 20, "unit": "mL"}
